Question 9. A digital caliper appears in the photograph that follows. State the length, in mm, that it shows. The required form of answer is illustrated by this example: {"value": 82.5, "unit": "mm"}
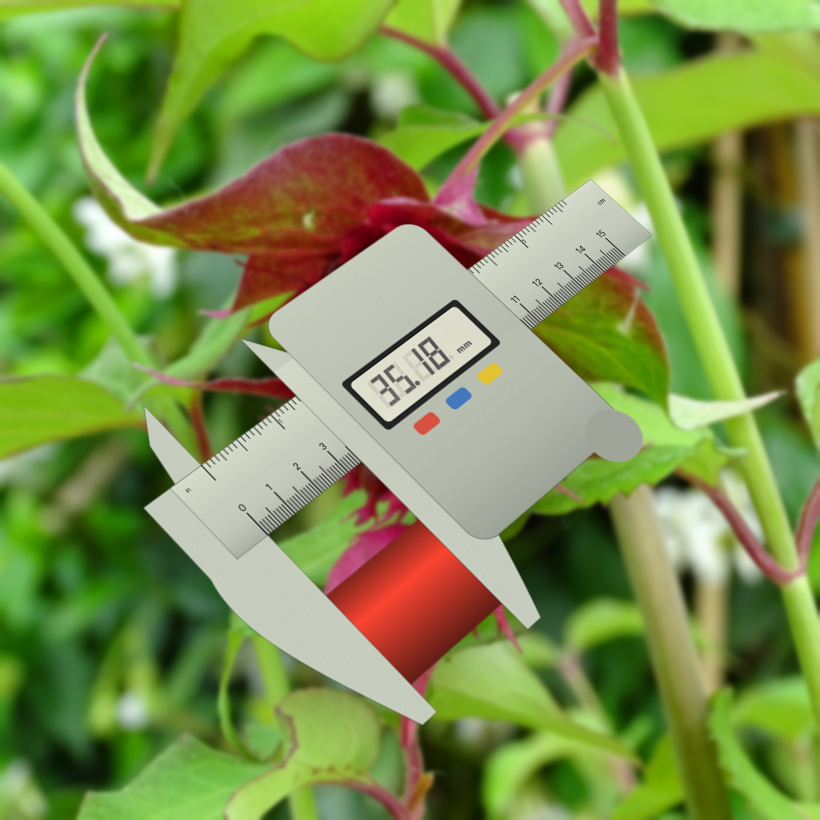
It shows {"value": 35.18, "unit": "mm"}
